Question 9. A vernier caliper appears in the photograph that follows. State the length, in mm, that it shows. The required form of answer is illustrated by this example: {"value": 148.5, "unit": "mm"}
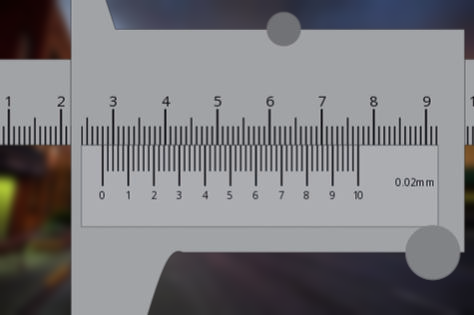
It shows {"value": 28.0, "unit": "mm"}
